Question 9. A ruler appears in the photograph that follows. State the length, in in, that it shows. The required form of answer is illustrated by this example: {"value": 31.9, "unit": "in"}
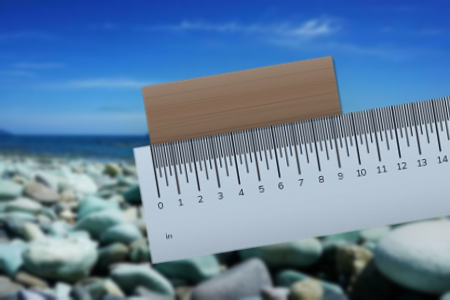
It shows {"value": 9.5, "unit": "in"}
